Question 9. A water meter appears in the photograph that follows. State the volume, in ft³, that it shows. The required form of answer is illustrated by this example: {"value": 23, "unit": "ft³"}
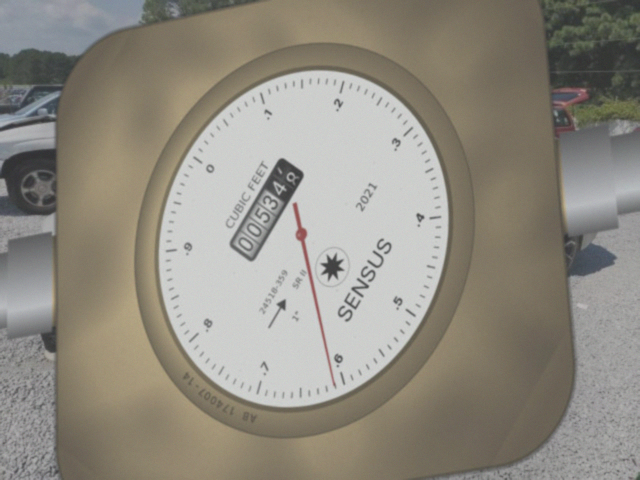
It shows {"value": 5347.61, "unit": "ft³"}
